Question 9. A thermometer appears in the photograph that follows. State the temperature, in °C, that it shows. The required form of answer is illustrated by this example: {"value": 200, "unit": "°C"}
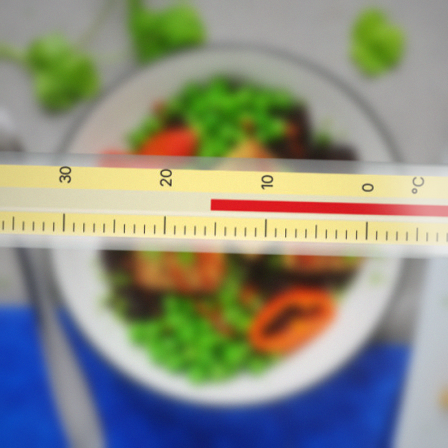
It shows {"value": 15.5, "unit": "°C"}
